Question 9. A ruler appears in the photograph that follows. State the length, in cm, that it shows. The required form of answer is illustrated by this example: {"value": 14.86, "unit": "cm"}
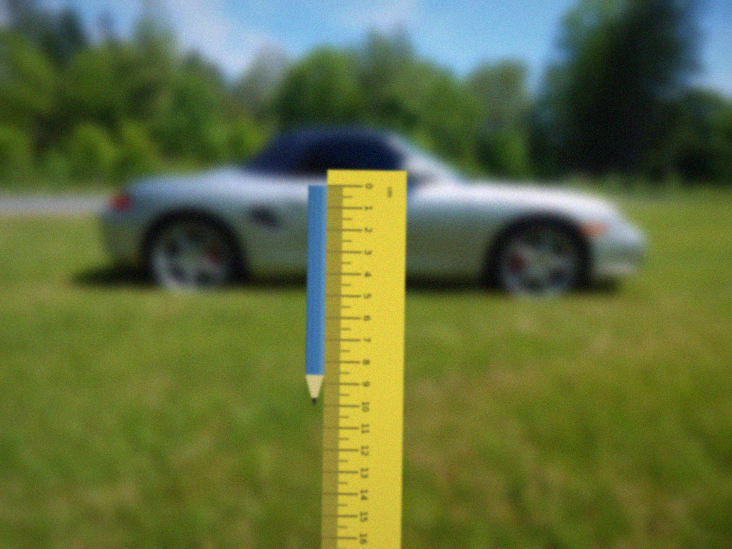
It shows {"value": 10, "unit": "cm"}
